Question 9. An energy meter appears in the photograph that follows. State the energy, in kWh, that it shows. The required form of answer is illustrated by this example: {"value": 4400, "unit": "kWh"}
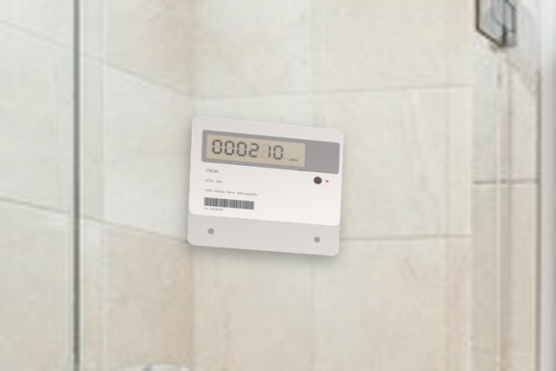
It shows {"value": 210, "unit": "kWh"}
